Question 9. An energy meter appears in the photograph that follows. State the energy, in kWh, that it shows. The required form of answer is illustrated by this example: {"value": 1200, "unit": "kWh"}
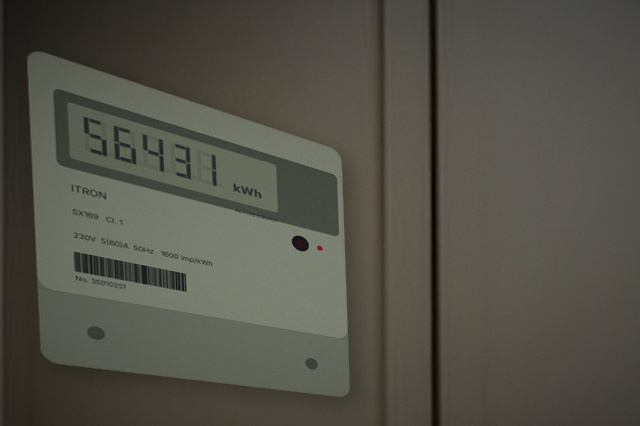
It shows {"value": 56431, "unit": "kWh"}
